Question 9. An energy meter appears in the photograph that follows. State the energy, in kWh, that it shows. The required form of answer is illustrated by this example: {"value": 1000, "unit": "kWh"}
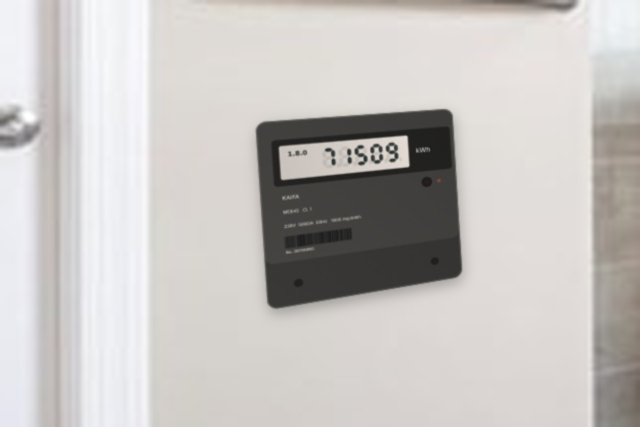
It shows {"value": 71509, "unit": "kWh"}
